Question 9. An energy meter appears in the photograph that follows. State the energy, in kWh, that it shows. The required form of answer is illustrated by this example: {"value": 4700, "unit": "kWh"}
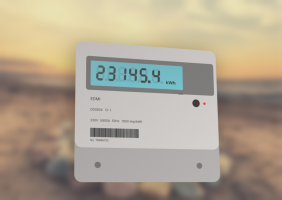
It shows {"value": 23145.4, "unit": "kWh"}
